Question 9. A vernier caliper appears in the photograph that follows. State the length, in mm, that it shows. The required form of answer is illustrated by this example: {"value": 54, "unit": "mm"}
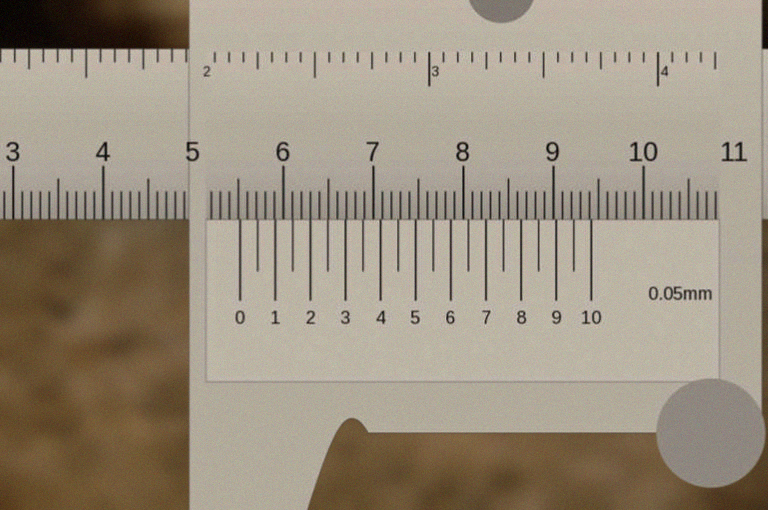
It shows {"value": 55.2, "unit": "mm"}
